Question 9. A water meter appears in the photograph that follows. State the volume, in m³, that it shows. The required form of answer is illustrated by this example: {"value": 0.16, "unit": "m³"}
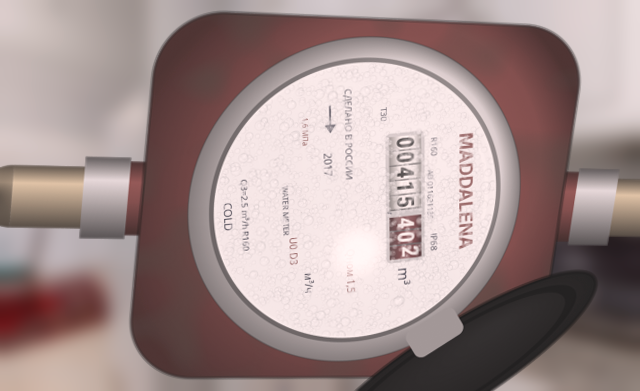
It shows {"value": 415.402, "unit": "m³"}
